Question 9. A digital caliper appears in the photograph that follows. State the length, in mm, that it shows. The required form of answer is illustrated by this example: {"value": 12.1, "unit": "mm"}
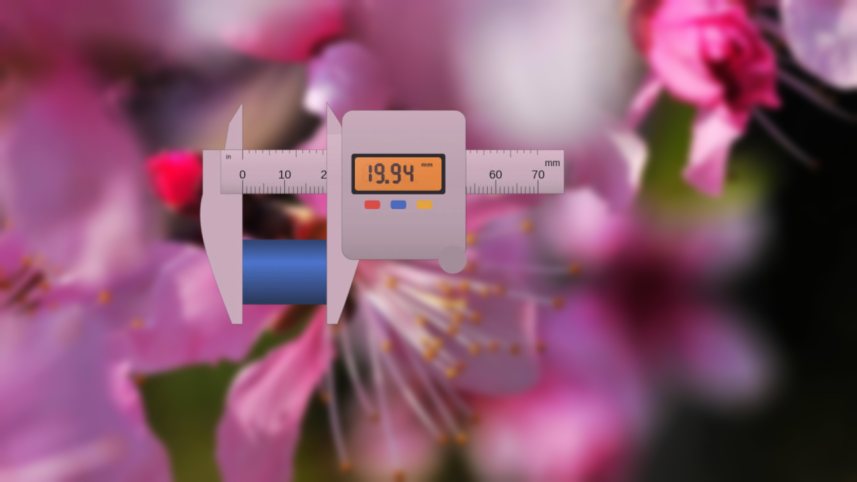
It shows {"value": 19.94, "unit": "mm"}
